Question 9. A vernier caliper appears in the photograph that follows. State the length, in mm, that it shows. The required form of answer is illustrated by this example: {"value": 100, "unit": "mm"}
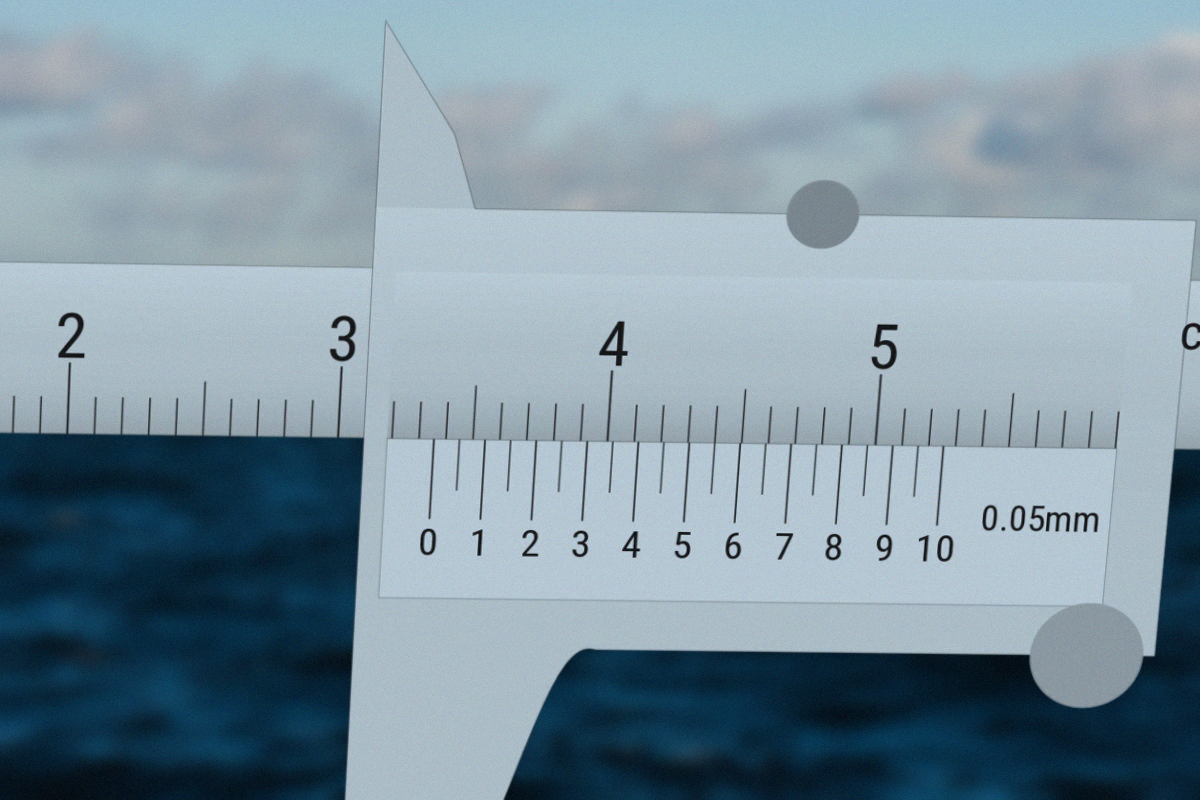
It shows {"value": 33.55, "unit": "mm"}
